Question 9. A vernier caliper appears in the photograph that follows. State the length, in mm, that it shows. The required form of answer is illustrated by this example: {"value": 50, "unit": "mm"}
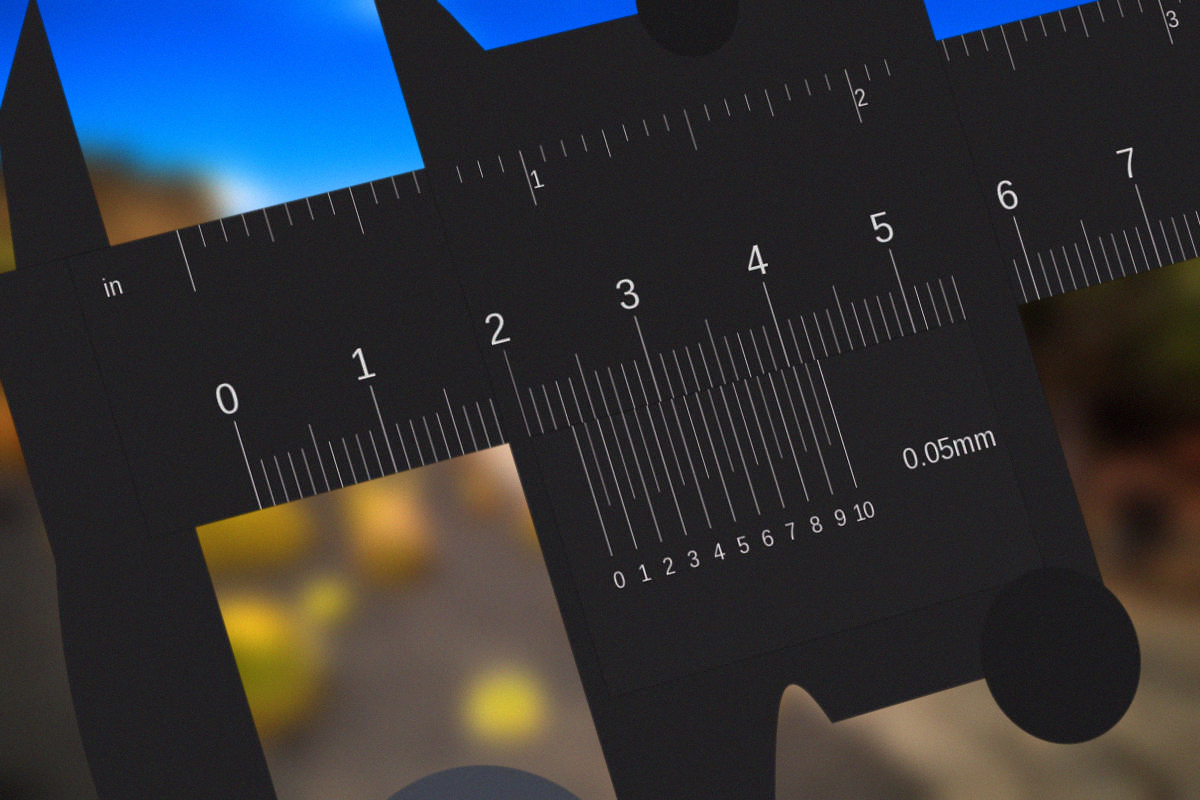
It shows {"value": 23.2, "unit": "mm"}
